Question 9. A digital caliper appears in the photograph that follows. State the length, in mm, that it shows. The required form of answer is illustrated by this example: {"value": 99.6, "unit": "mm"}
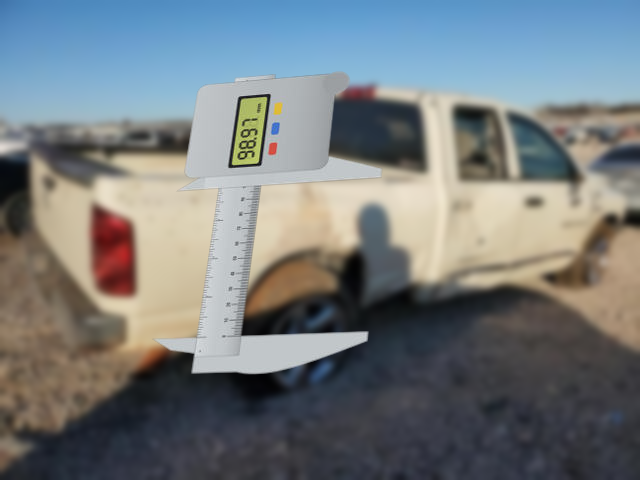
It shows {"value": 98.97, "unit": "mm"}
